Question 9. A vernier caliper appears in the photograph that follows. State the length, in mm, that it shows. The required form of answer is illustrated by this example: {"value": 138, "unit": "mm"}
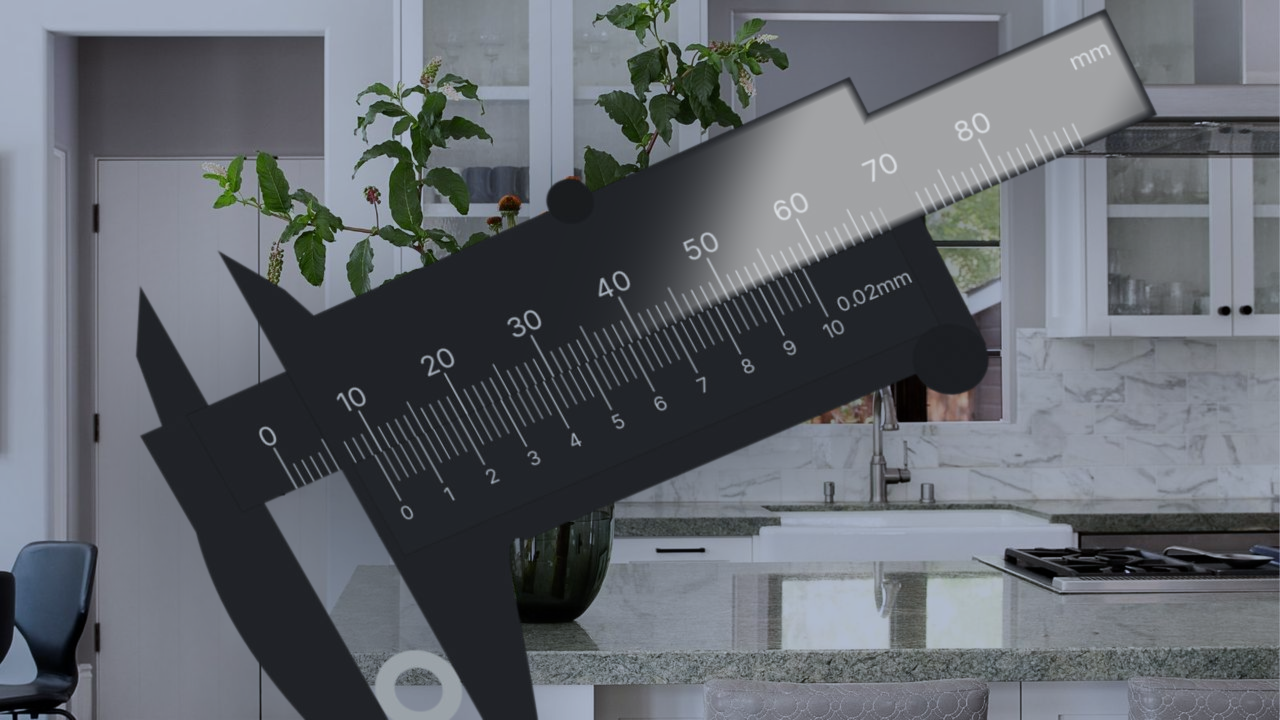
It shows {"value": 9.2, "unit": "mm"}
